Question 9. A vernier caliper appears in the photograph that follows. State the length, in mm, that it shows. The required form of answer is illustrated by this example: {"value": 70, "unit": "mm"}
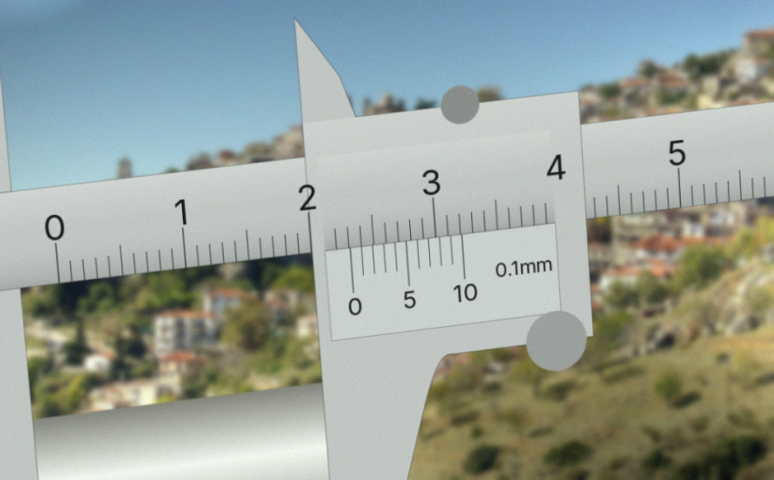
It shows {"value": 23.1, "unit": "mm"}
